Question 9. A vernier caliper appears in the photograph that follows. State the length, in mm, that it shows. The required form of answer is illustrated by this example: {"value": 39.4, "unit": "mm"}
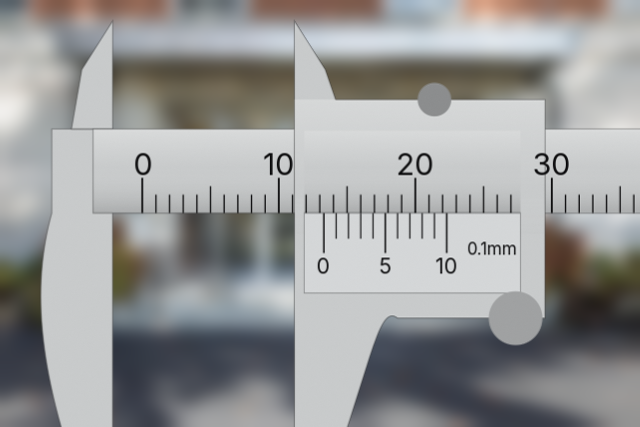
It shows {"value": 13.3, "unit": "mm"}
